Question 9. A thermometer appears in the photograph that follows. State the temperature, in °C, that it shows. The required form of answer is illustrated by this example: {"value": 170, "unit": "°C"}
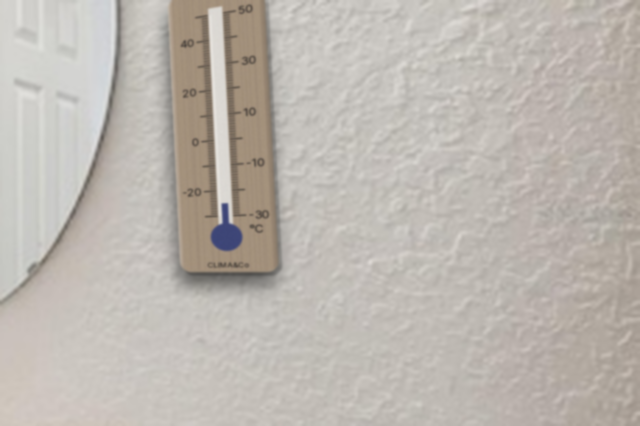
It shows {"value": -25, "unit": "°C"}
